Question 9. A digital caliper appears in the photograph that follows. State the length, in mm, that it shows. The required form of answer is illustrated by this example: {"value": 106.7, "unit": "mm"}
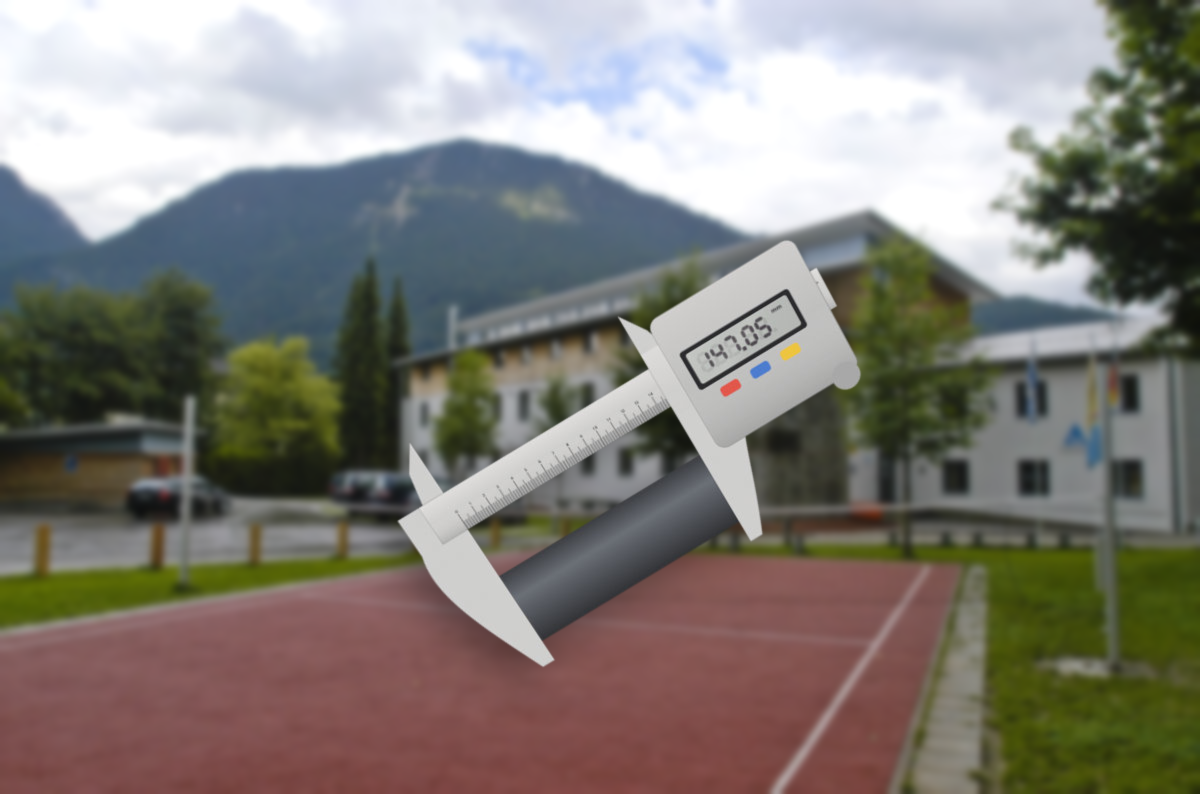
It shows {"value": 147.05, "unit": "mm"}
